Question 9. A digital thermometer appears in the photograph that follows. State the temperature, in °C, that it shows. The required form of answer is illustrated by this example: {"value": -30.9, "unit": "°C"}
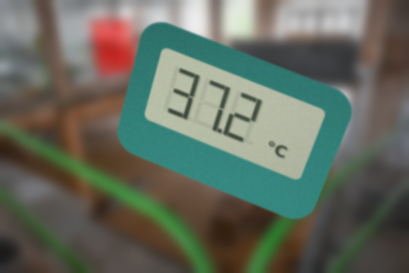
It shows {"value": 37.2, "unit": "°C"}
